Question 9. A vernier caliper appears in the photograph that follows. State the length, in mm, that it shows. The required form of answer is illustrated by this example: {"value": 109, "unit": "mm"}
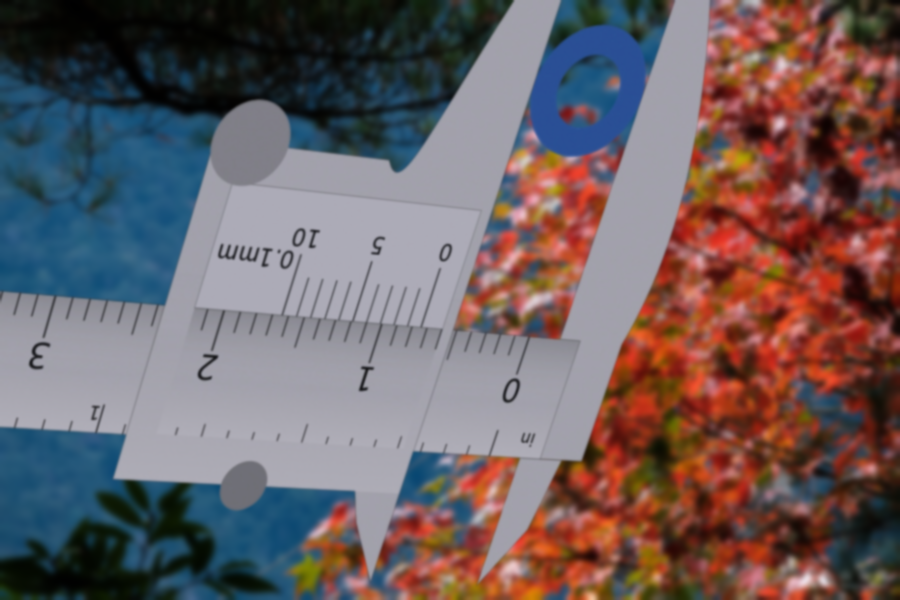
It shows {"value": 7.4, "unit": "mm"}
